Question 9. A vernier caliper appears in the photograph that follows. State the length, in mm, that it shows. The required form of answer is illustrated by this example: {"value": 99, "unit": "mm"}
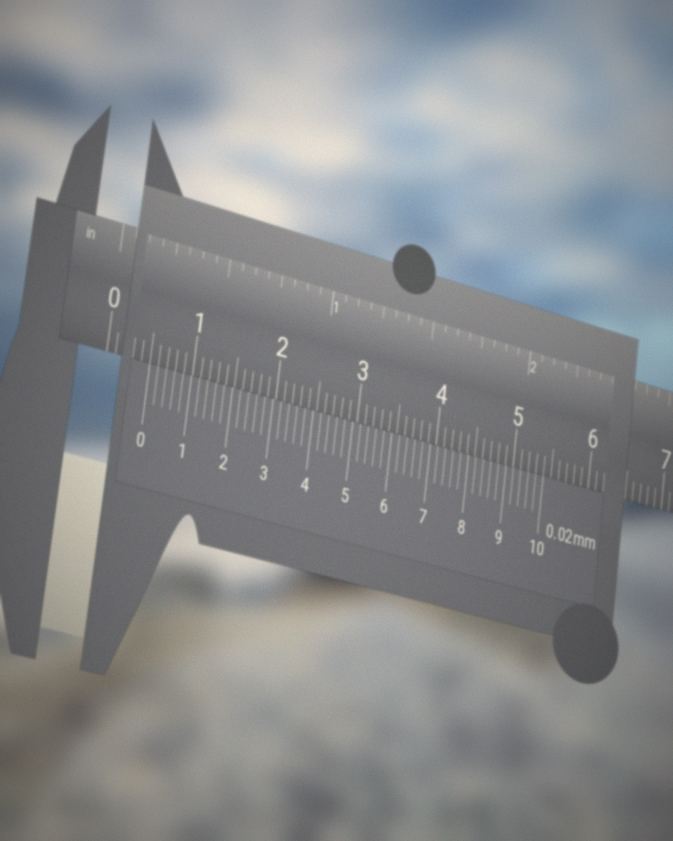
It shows {"value": 5.0, "unit": "mm"}
